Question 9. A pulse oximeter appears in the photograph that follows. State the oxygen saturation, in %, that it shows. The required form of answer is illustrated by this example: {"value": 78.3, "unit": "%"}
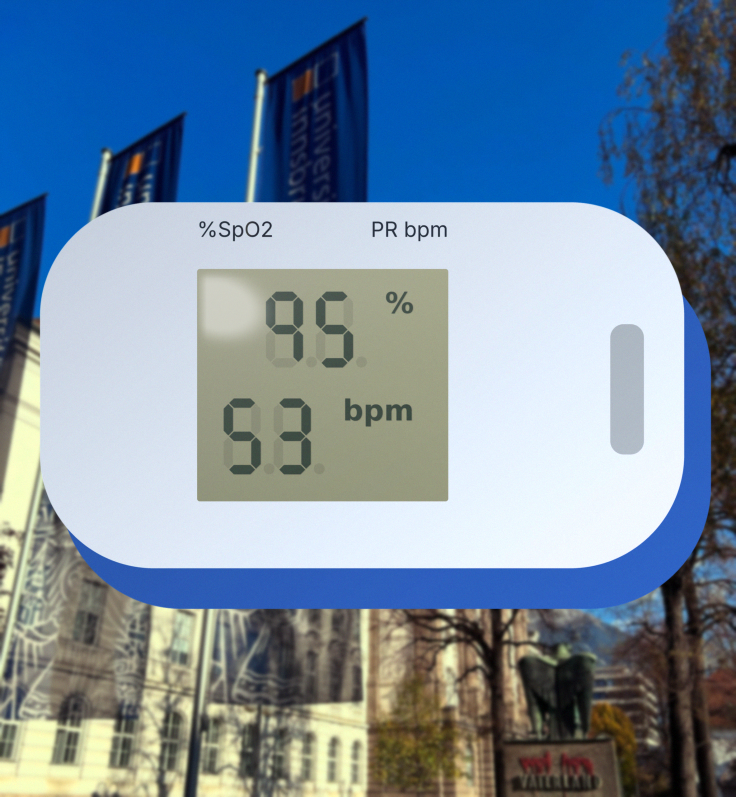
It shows {"value": 95, "unit": "%"}
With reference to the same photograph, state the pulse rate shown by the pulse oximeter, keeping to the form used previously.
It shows {"value": 53, "unit": "bpm"}
